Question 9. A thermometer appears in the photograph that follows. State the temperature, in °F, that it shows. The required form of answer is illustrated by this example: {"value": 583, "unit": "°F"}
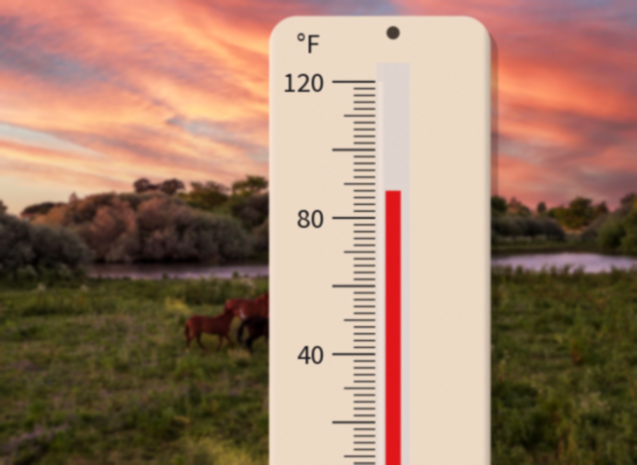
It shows {"value": 88, "unit": "°F"}
